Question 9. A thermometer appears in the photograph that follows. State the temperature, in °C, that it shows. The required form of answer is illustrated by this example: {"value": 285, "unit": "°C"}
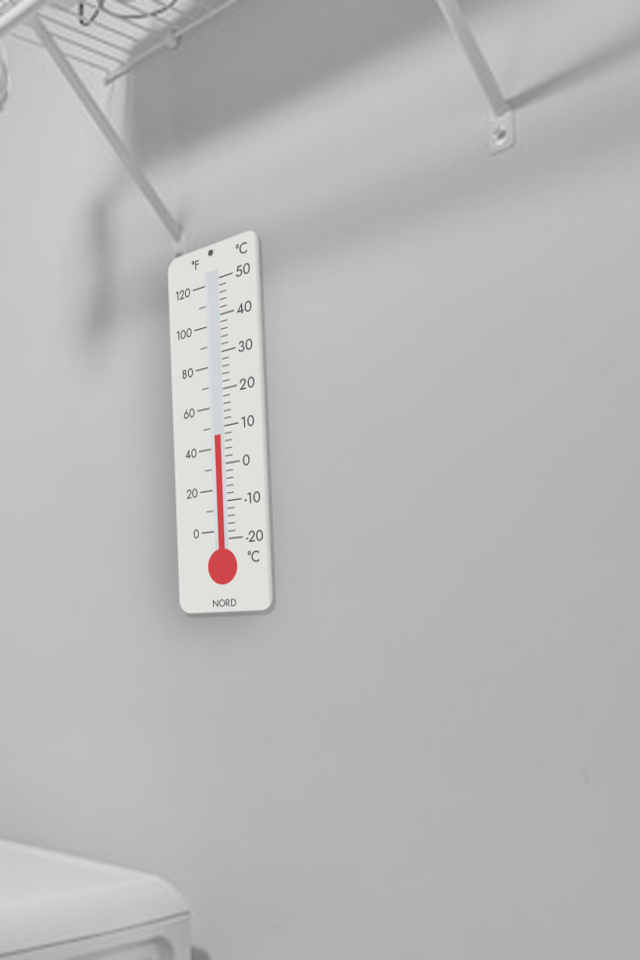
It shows {"value": 8, "unit": "°C"}
